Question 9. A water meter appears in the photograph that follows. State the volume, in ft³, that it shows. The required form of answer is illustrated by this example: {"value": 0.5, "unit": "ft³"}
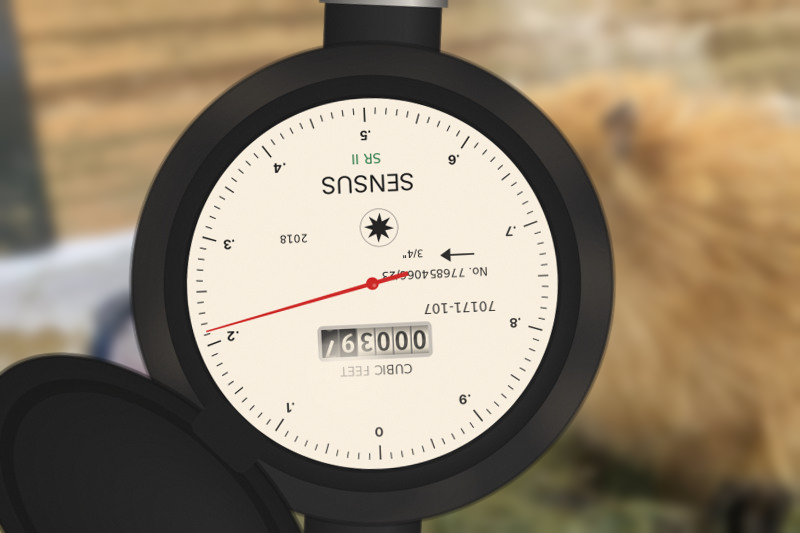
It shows {"value": 397.21, "unit": "ft³"}
